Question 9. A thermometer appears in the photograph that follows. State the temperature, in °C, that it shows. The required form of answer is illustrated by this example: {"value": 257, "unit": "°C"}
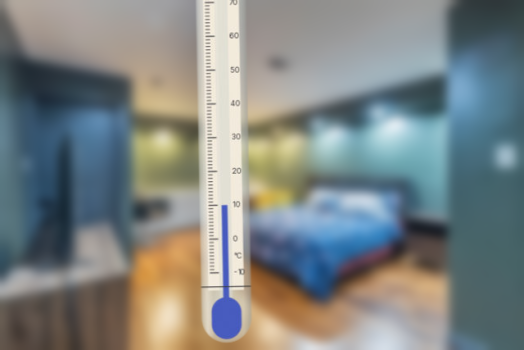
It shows {"value": 10, "unit": "°C"}
